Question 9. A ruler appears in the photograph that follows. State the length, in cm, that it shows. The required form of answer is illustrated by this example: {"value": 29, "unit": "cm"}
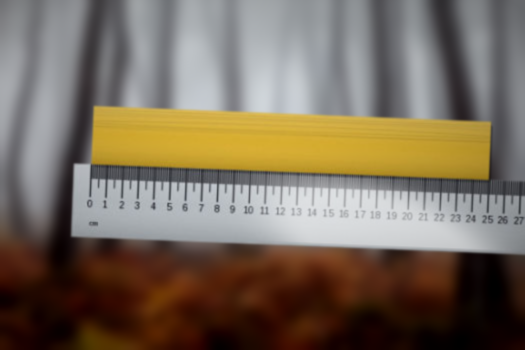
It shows {"value": 25, "unit": "cm"}
